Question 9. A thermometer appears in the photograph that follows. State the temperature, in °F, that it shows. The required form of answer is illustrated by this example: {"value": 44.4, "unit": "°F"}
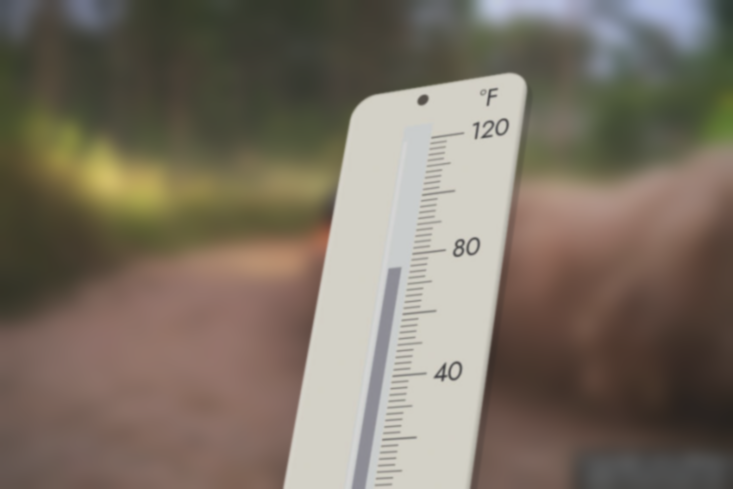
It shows {"value": 76, "unit": "°F"}
